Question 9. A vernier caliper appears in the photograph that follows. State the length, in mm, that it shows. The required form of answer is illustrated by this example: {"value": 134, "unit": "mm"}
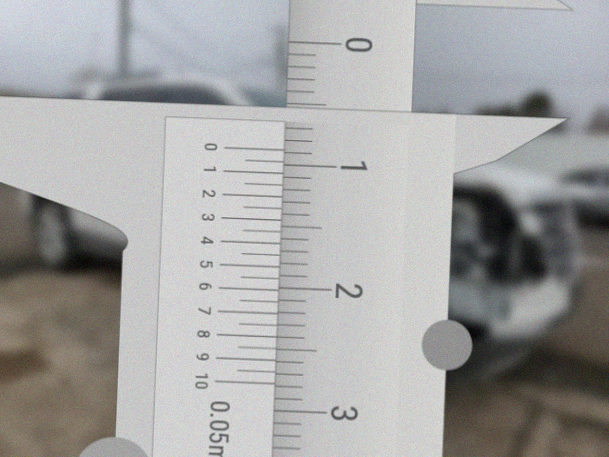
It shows {"value": 8.8, "unit": "mm"}
